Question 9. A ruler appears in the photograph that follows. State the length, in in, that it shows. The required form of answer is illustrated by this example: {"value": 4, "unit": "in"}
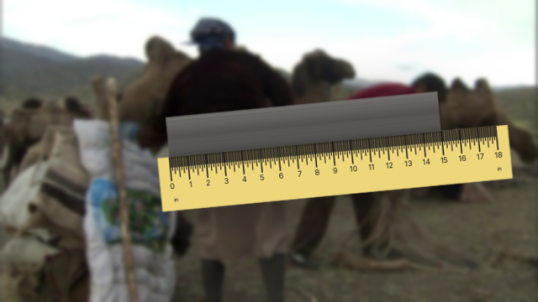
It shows {"value": 15, "unit": "in"}
